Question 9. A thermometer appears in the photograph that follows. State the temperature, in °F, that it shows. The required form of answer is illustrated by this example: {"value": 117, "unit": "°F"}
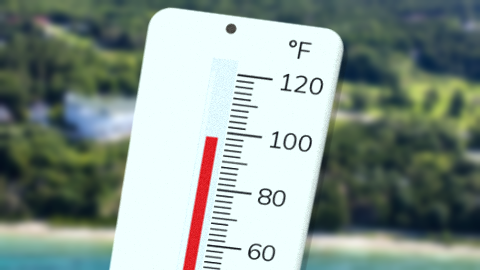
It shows {"value": 98, "unit": "°F"}
